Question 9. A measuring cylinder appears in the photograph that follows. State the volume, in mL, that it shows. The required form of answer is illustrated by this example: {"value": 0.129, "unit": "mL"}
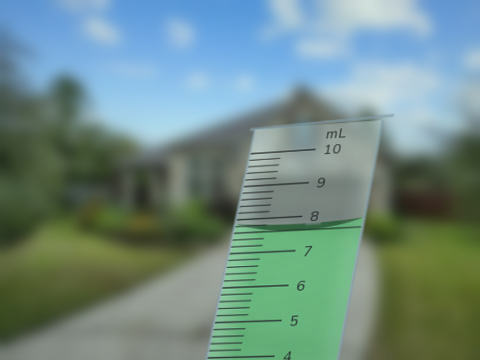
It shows {"value": 7.6, "unit": "mL"}
